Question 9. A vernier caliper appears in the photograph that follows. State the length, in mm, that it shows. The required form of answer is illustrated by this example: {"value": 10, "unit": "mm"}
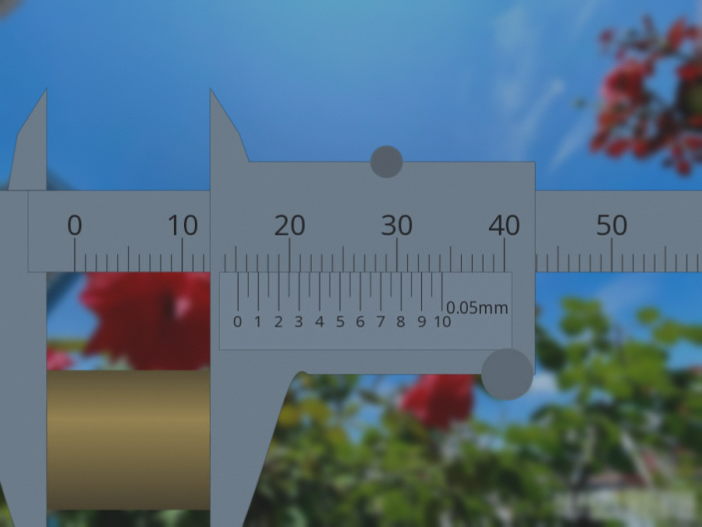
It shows {"value": 15.2, "unit": "mm"}
